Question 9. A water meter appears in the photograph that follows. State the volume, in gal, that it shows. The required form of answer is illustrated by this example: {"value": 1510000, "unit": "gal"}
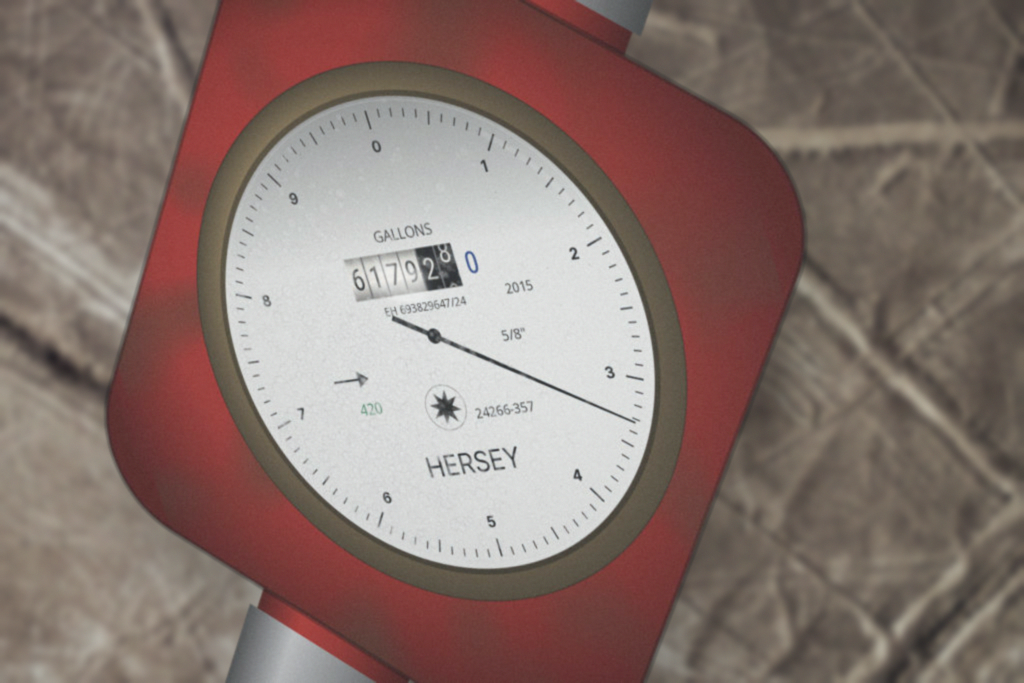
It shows {"value": 6179283.3, "unit": "gal"}
